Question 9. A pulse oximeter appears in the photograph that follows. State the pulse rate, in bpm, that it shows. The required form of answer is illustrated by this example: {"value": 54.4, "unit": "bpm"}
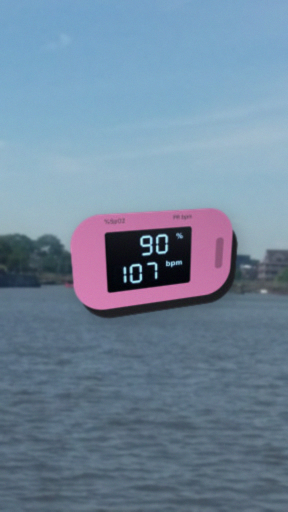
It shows {"value": 107, "unit": "bpm"}
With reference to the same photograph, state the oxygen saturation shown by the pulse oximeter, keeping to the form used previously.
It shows {"value": 90, "unit": "%"}
